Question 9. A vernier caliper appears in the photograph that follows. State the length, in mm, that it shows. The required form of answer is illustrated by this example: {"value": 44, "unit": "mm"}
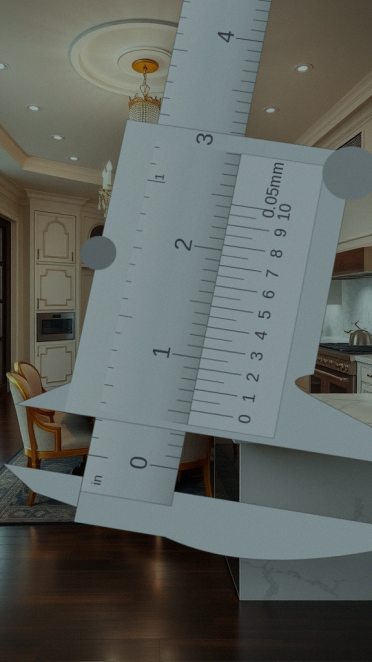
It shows {"value": 5.3, "unit": "mm"}
